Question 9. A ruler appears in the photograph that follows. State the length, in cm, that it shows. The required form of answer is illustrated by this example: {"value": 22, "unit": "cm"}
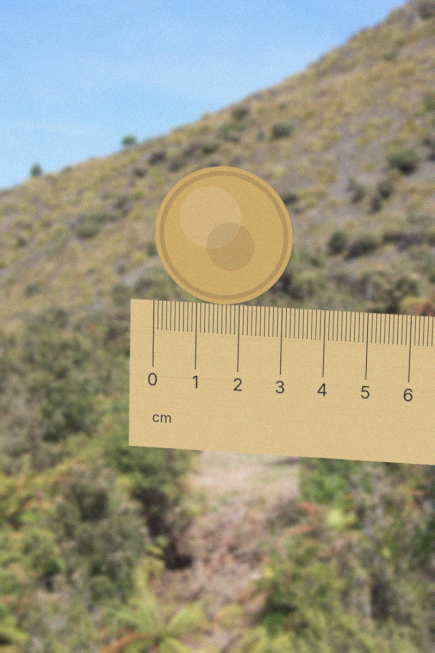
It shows {"value": 3.2, "unit": "cm"}
